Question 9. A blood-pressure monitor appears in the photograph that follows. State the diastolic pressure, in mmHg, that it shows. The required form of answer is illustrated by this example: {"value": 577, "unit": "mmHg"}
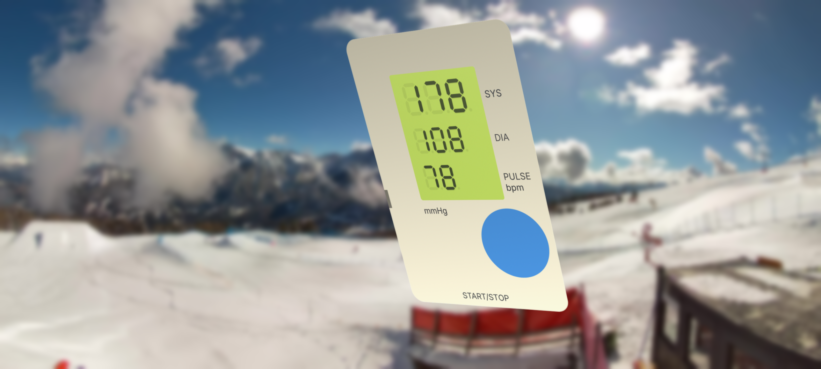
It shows {"value": 108, "unit": "mmHg"}
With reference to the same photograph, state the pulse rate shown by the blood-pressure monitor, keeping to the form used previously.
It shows {"value": 78, "unit": "bpm"}
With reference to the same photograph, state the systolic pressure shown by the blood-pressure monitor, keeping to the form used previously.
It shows {"value": 178, "unit": "mmHg"}
